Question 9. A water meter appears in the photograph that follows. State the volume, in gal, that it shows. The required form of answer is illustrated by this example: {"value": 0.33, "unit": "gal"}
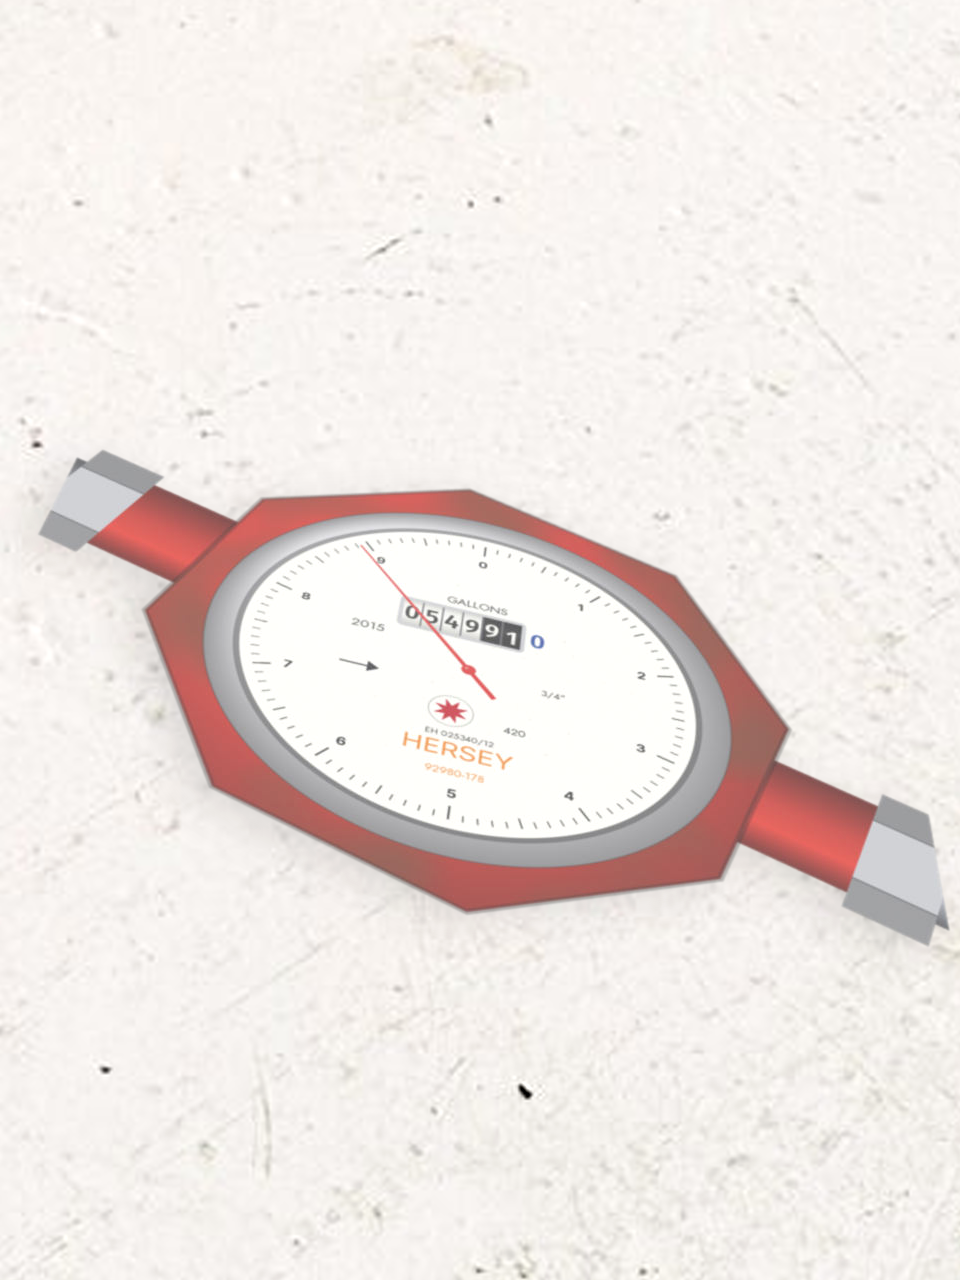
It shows {"value": 549908.9, "unit": "gal"}
